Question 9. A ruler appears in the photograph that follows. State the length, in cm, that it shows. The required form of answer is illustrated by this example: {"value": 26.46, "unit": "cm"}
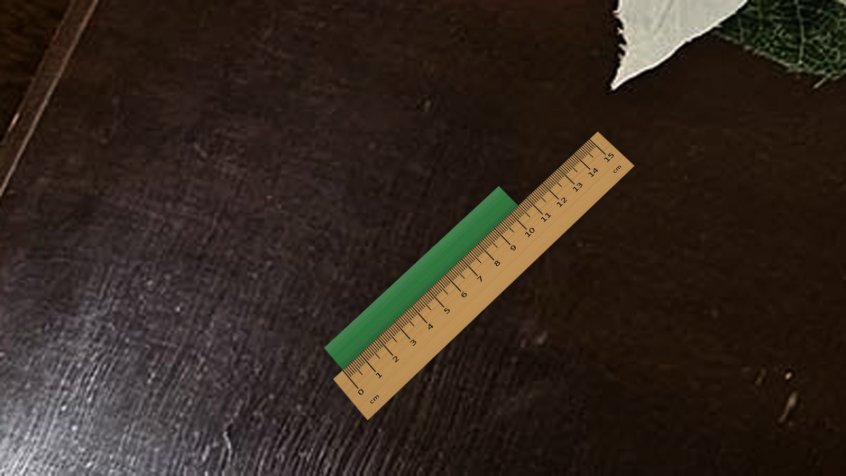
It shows {"value": 10.5, "unit": "cm"}
